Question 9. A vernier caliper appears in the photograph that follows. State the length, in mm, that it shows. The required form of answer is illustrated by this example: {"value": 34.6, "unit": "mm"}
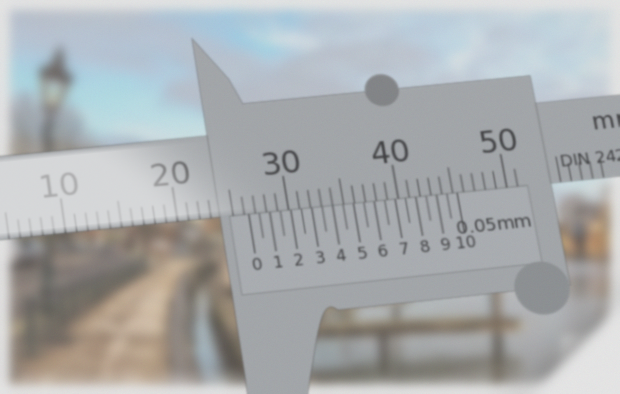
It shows {"value": 26.4, "unit": "mm"}
